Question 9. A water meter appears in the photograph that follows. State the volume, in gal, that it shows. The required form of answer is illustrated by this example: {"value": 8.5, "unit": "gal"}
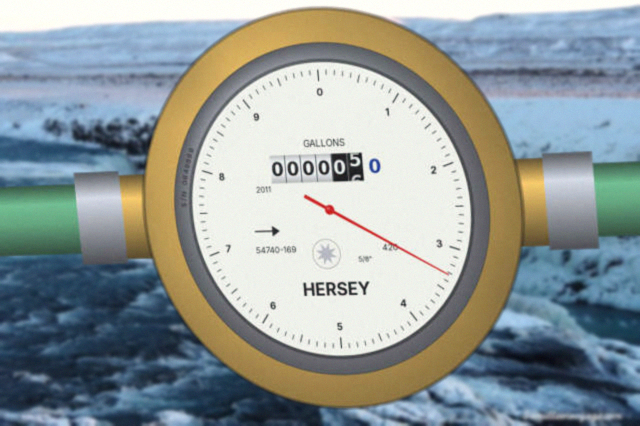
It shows {"value": 53.3, "unit": "gal"}
